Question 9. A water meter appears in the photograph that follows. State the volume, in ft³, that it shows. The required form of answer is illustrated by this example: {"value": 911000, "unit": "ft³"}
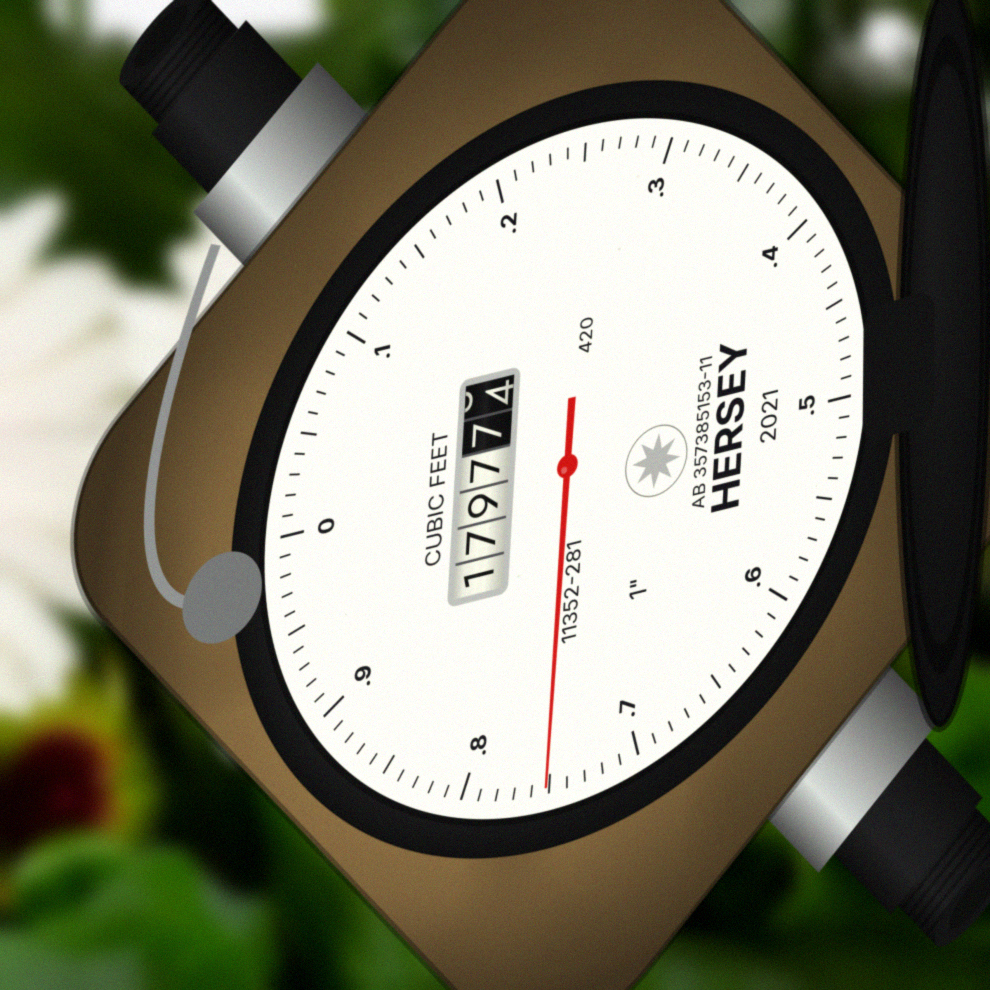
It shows {"value": 179773.75, "unit": "ft³"}
